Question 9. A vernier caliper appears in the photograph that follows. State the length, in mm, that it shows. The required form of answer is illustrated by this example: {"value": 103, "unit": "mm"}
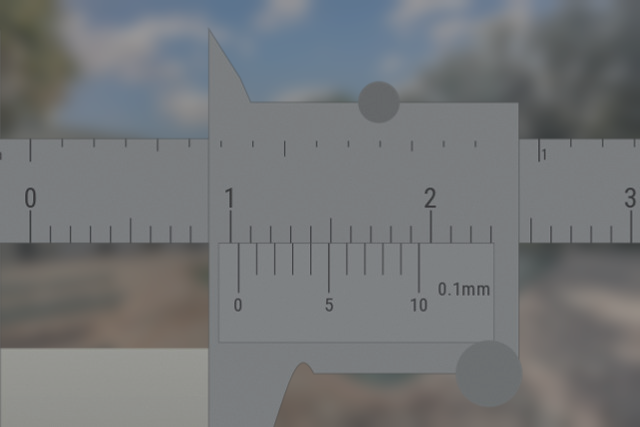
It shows {"value": 10.4, "unit": "mm"}
